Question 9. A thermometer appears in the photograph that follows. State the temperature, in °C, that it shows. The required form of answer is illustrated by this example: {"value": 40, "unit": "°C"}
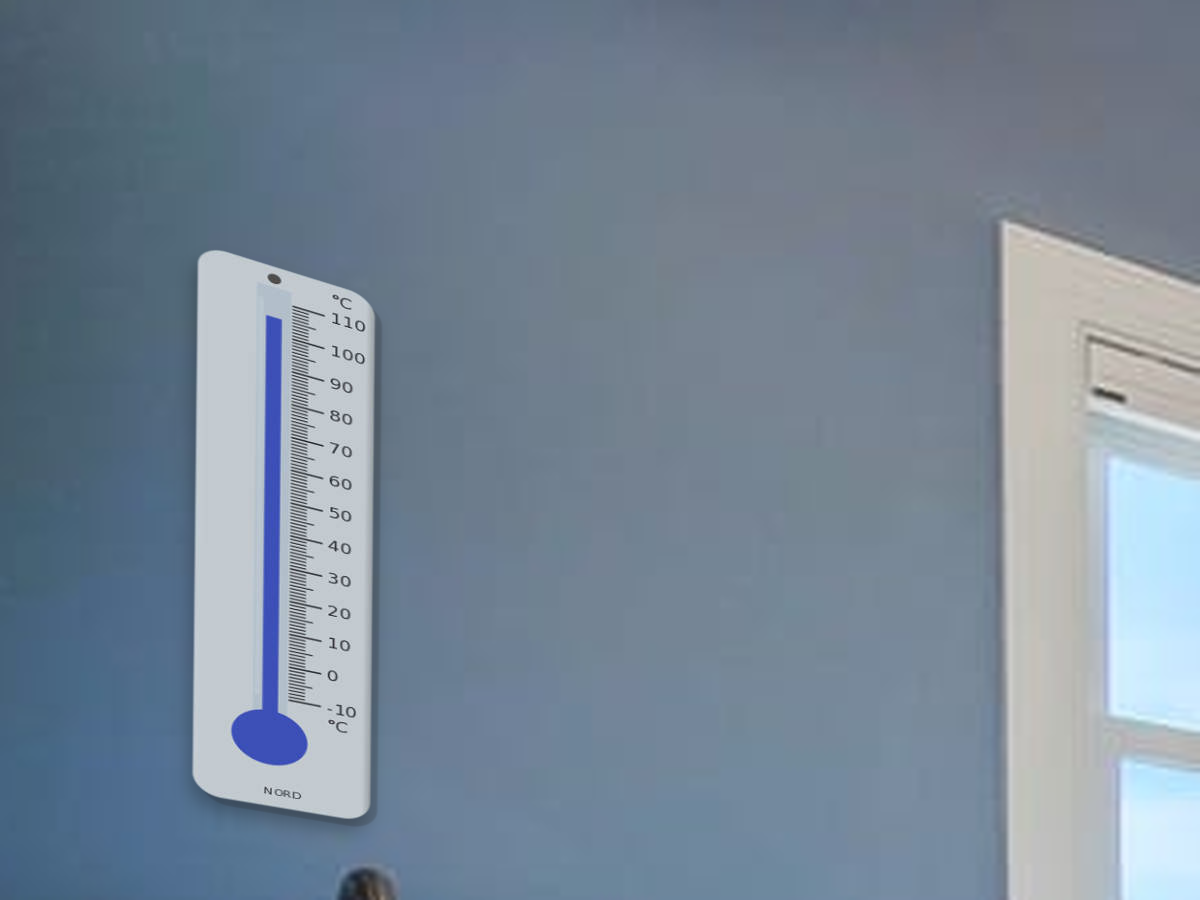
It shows {"value": 105, "unit": "°C"}
